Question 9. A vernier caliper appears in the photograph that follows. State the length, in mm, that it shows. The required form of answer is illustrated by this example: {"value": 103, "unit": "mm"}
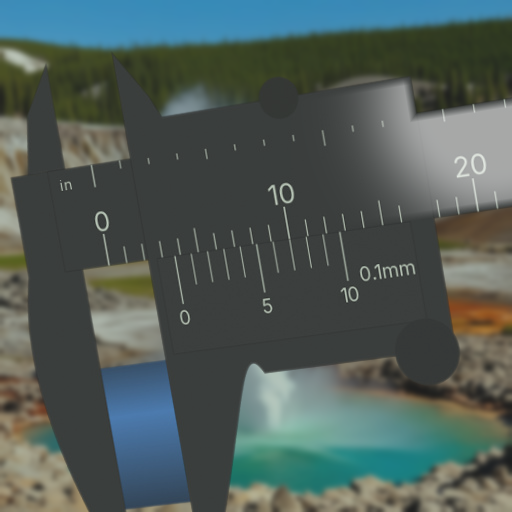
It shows {"value": 3.7, "unit": "mm"}
